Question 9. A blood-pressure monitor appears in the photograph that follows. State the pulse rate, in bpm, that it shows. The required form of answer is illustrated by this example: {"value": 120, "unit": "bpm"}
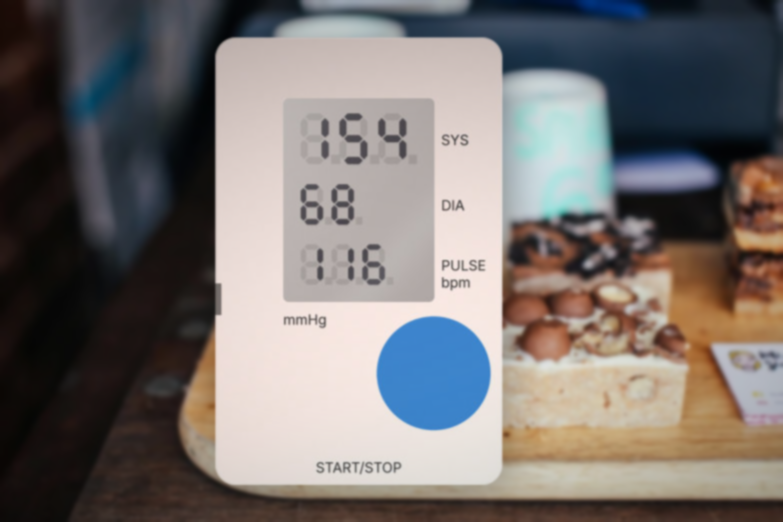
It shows {"value": 116, "unit": "bpm"}
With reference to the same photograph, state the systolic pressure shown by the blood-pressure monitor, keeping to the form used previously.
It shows {"value": 154, "unit": "mmHg"}
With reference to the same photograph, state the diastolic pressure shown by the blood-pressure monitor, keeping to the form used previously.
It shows {"value": 68, "unit": "mmHg"}
